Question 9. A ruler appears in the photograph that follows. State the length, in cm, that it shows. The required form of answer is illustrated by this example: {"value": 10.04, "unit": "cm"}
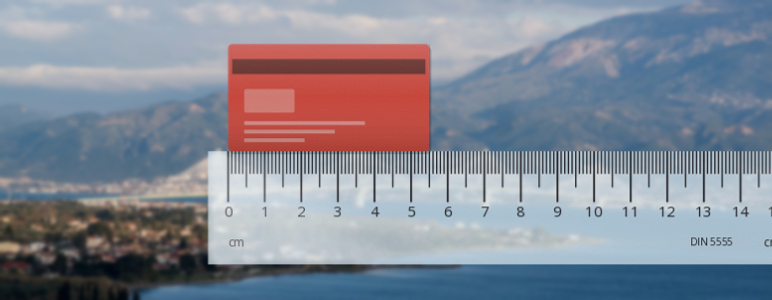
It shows {"value": 5.5, "unit": "cm"}
